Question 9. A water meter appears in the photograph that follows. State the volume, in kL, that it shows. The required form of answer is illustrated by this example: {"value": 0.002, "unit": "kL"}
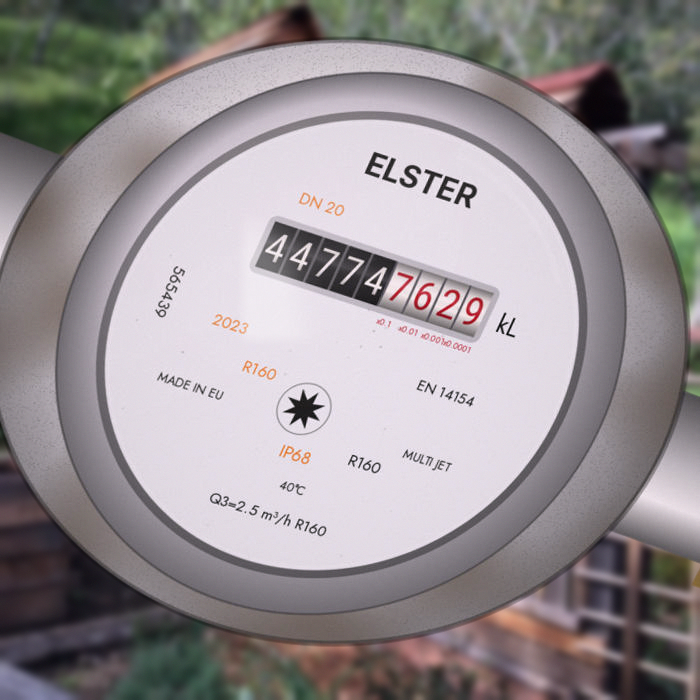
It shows {"value": 44774.7629, "unit": "kL"}
